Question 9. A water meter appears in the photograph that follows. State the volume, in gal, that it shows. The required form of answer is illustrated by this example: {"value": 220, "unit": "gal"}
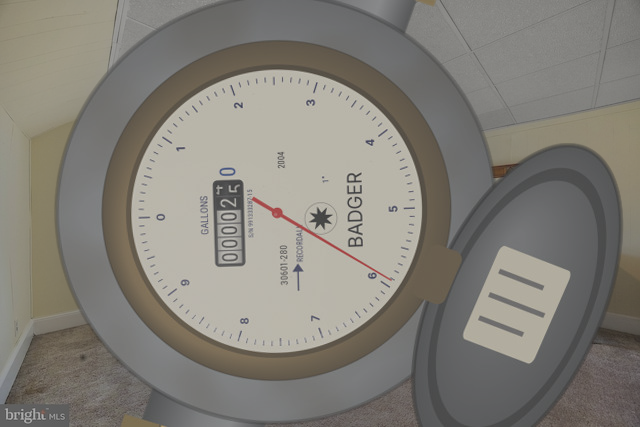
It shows {"value": 245.9, "unit": "gal"}
